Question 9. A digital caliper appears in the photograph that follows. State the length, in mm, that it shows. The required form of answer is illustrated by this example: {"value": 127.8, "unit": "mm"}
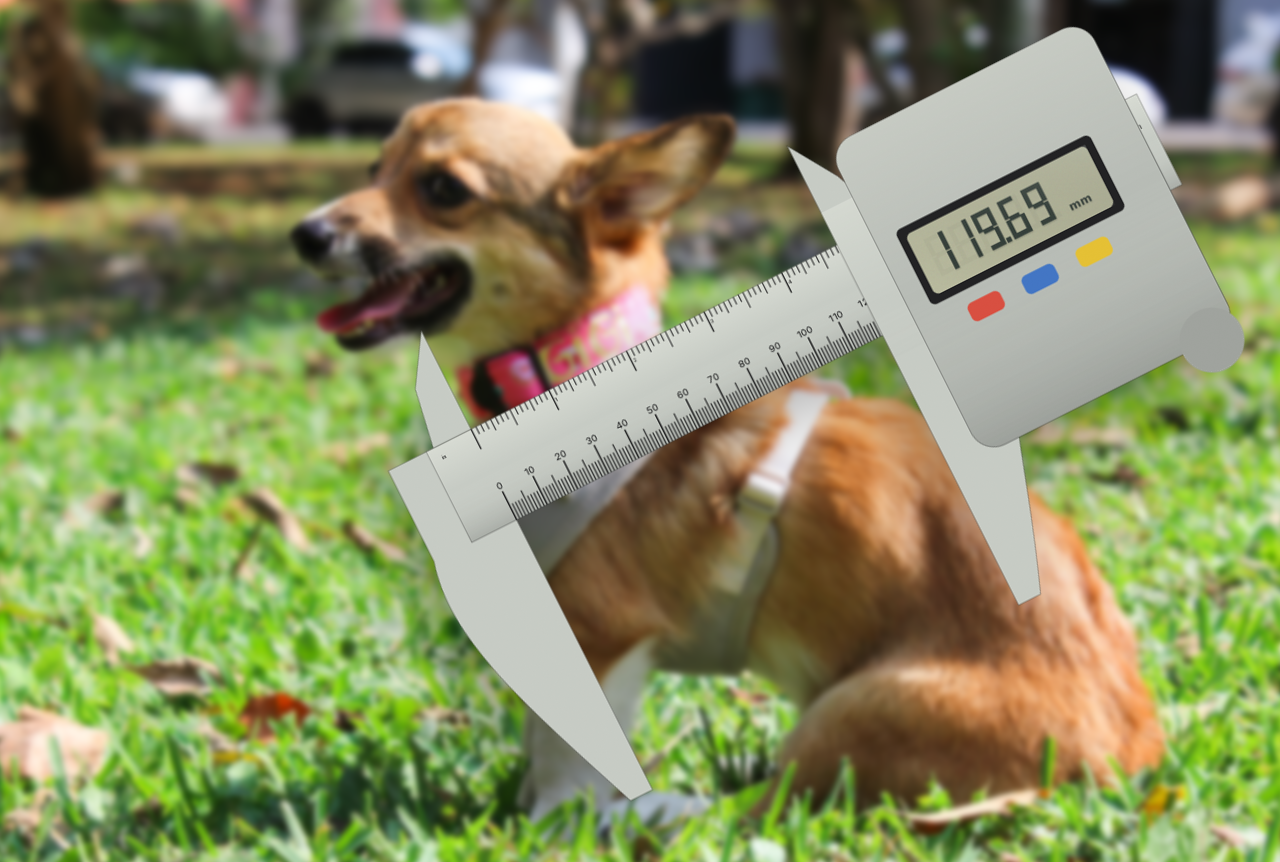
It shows {"value": 119.69, "unit": "mm"}
